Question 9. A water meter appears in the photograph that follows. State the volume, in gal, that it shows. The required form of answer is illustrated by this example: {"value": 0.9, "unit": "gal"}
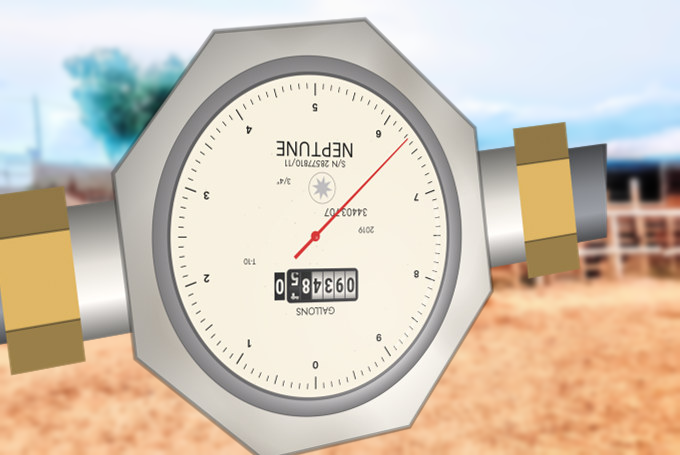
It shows {"value": 934846.3, "unit": "gal"}
